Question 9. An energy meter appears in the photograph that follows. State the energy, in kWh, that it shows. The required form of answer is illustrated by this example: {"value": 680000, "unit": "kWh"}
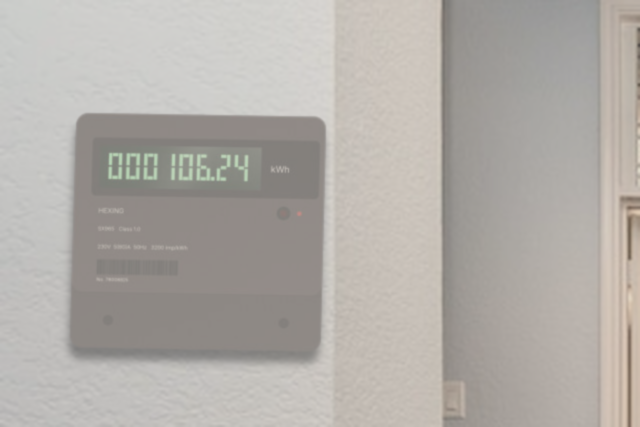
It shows {"value": 106.24, "unit": "kWh"}
